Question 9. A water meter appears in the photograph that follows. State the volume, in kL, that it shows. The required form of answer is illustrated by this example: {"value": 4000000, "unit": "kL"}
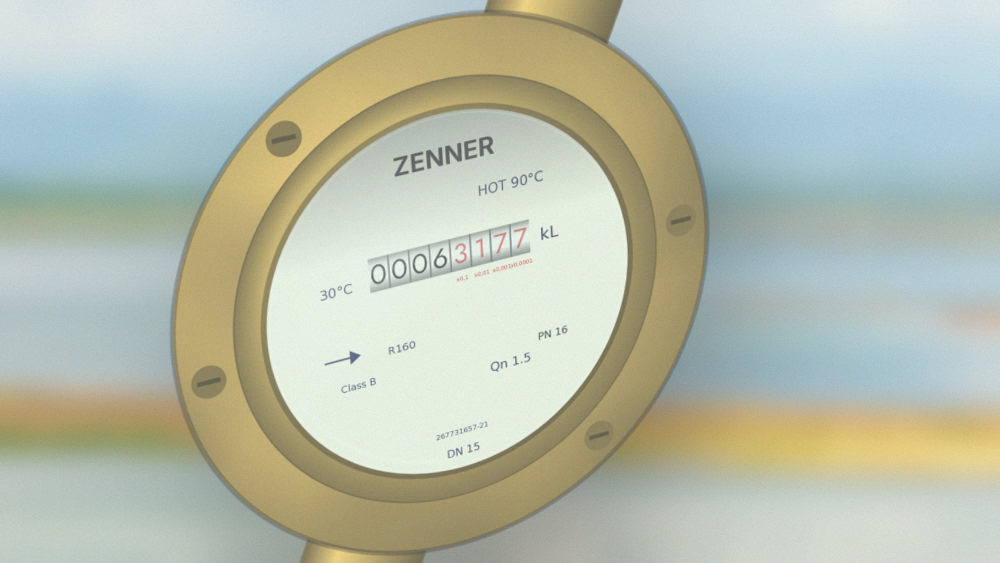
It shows {"value": 6.3177, "unit": "kL"}
